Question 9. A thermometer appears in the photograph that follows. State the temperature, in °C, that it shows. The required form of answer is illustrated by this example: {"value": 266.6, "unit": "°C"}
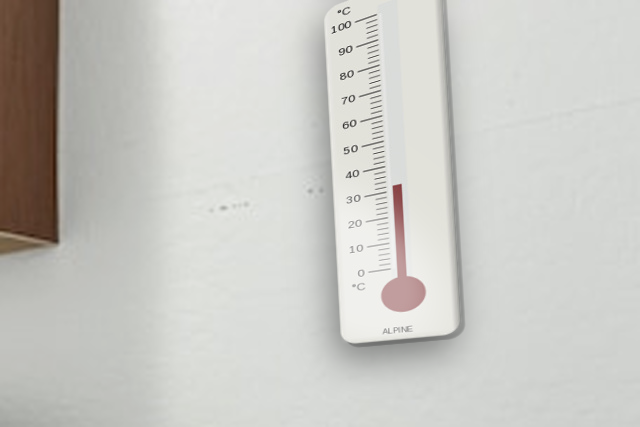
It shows {"value": 32, "unit": "°C"}
